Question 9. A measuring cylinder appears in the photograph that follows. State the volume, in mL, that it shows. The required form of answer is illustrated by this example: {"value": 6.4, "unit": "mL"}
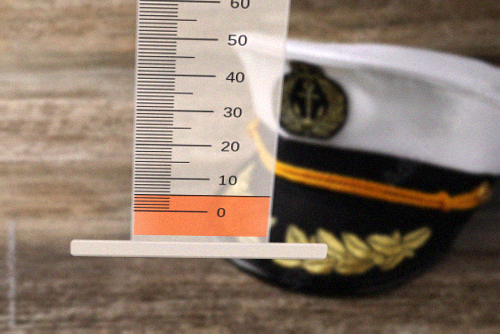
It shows {"value": 5, "unit": "mL"}
